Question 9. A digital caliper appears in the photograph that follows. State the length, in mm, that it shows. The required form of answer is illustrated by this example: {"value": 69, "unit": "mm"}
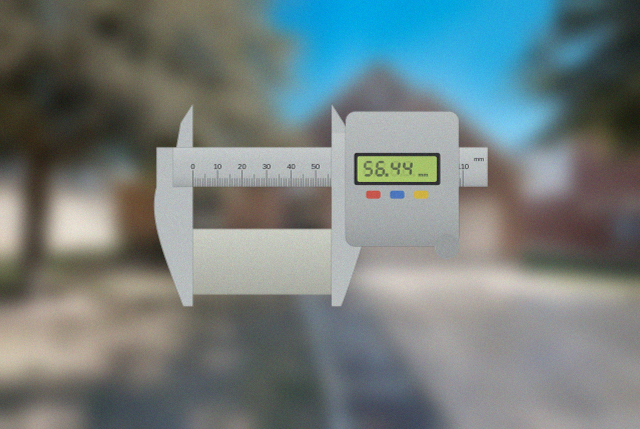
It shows {"value": 56.44, "unit": "mm"}
